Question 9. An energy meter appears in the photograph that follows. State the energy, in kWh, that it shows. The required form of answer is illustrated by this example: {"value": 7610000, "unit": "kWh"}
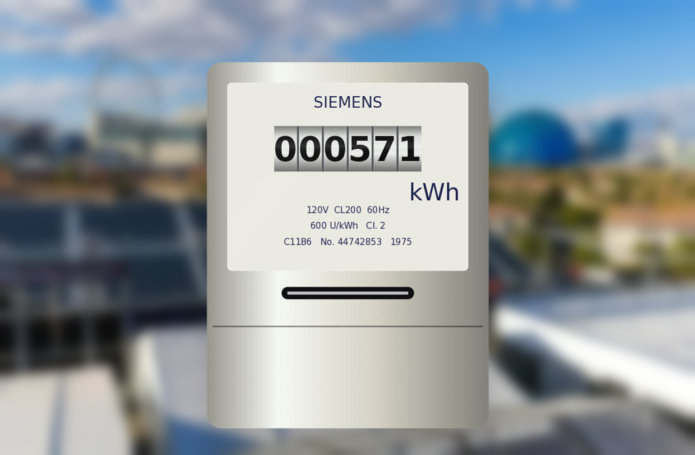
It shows {"value": 571, "unit": "kWh"}
